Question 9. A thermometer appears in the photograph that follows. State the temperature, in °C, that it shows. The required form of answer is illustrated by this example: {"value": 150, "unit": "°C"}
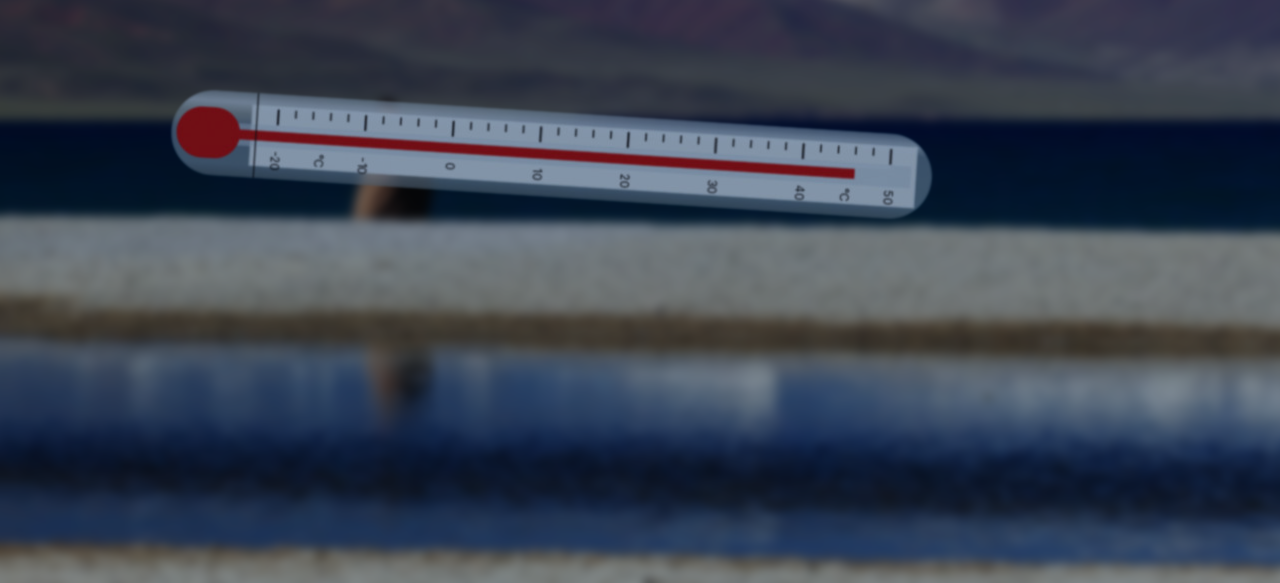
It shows {"value": 46, "unit": "°C"}
